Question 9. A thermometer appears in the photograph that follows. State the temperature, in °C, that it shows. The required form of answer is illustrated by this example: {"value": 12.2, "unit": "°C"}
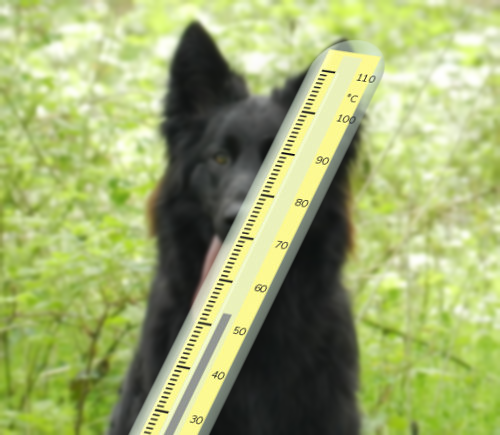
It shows {"value": 53, "unit": "°C"}
